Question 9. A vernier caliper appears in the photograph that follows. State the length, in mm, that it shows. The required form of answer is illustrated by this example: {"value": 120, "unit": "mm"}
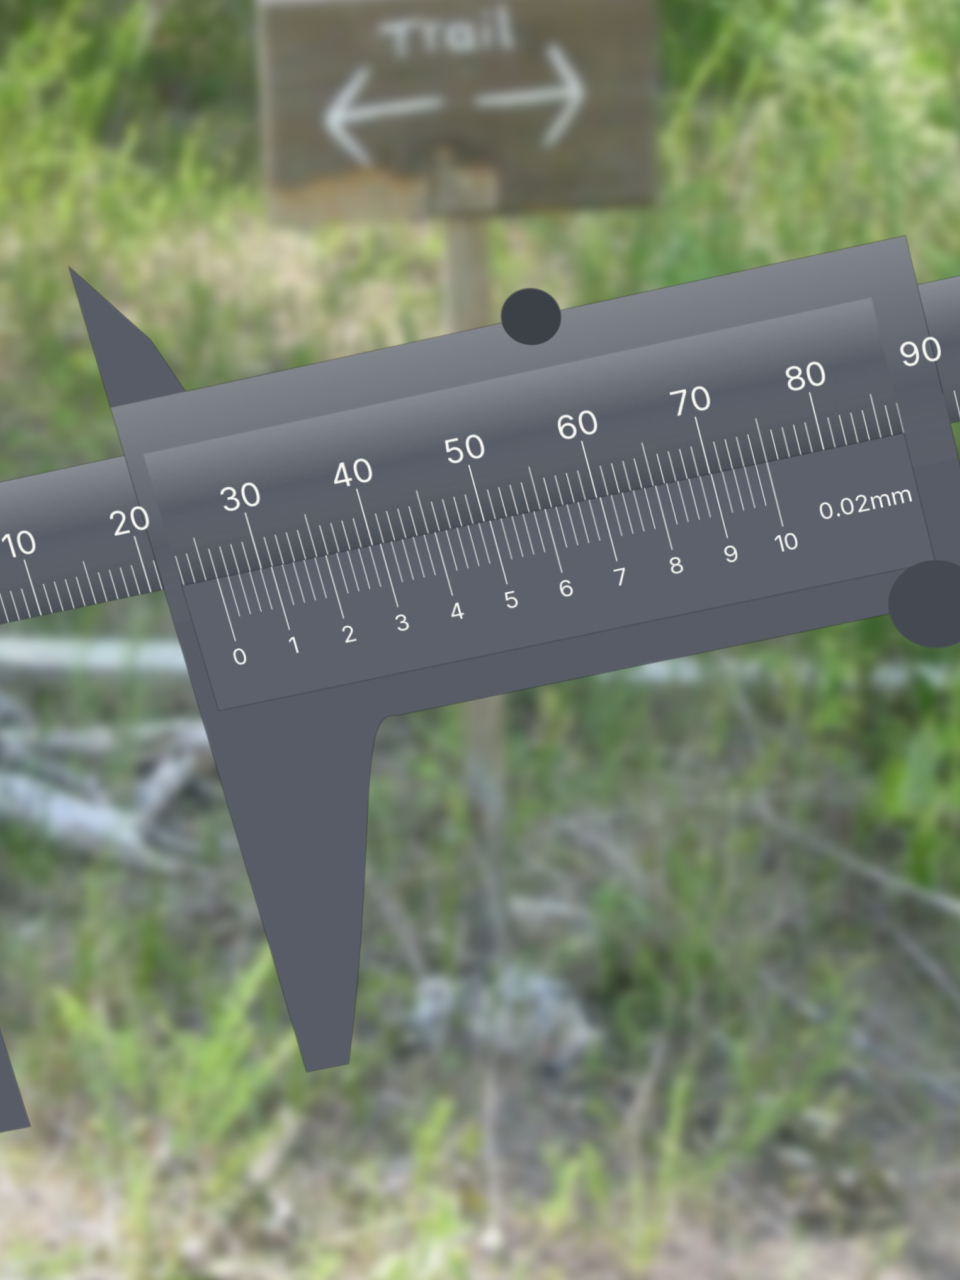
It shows {"value": 26.0, "unit": "mm"}
